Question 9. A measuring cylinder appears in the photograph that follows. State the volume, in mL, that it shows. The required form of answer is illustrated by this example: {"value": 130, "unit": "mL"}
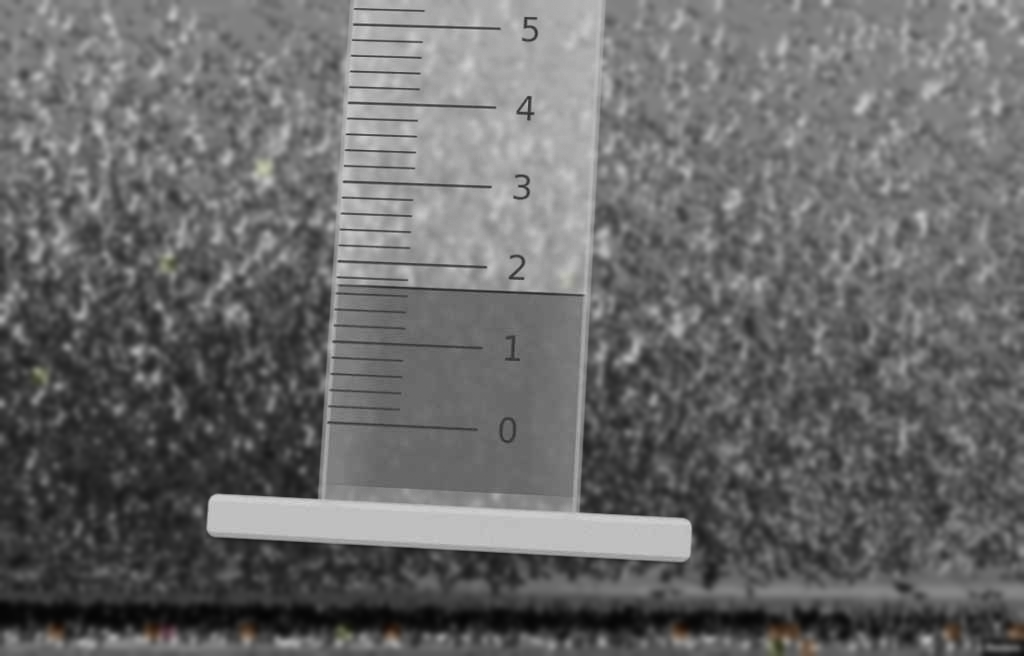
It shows {"value": 1.7, "unit": "mL"}
